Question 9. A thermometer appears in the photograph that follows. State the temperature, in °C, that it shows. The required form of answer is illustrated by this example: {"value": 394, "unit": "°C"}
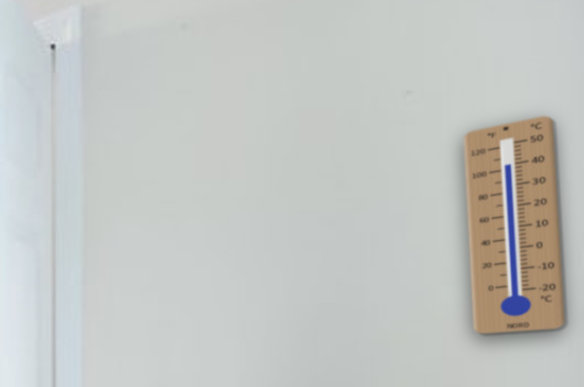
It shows {"value": 40, "unit": "°C"}
